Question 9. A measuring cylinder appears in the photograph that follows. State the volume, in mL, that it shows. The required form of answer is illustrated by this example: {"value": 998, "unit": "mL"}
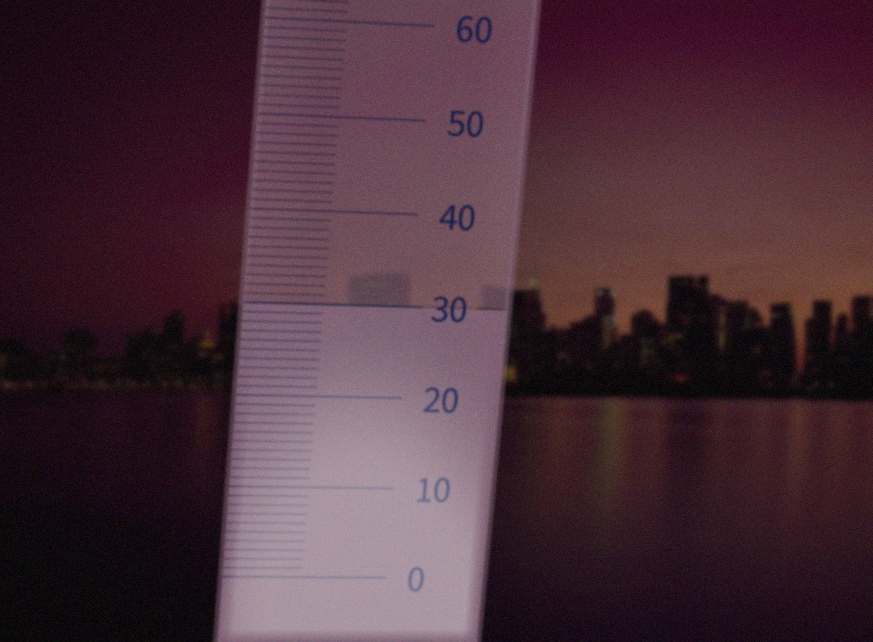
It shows {"value": 30, "unit": "mL"}
